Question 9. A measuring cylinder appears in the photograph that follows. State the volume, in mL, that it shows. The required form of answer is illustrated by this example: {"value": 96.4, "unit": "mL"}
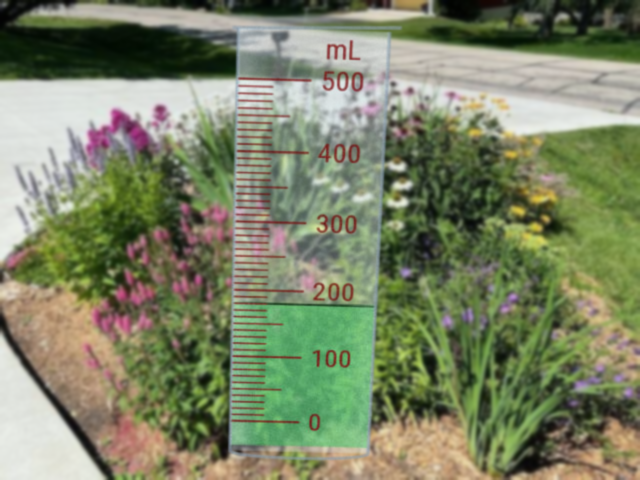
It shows {"value": 180, "unit": "mL"}
